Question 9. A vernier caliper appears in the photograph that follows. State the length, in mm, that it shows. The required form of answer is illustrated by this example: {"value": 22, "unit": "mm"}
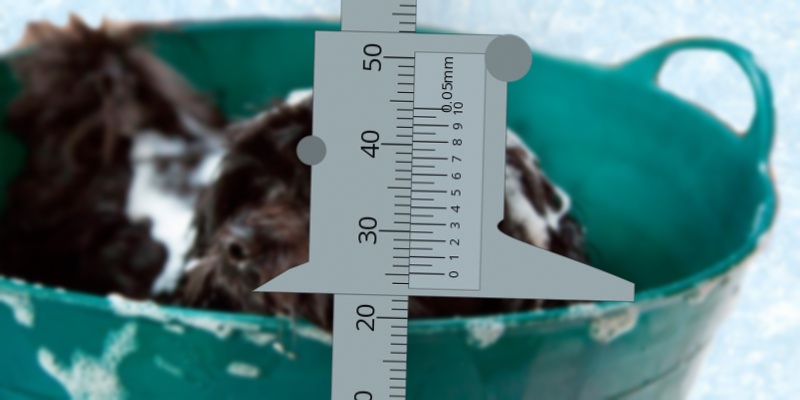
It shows {"value": 25.2, "unit": "mm"}
